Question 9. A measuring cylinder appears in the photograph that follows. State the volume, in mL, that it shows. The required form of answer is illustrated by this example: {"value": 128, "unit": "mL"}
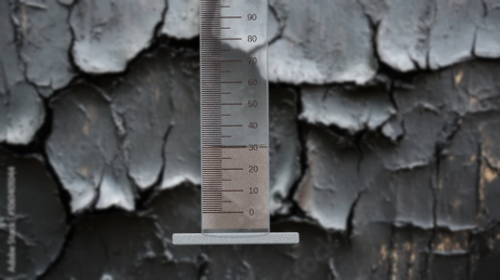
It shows {"value": 30, "unit": "mL"}
